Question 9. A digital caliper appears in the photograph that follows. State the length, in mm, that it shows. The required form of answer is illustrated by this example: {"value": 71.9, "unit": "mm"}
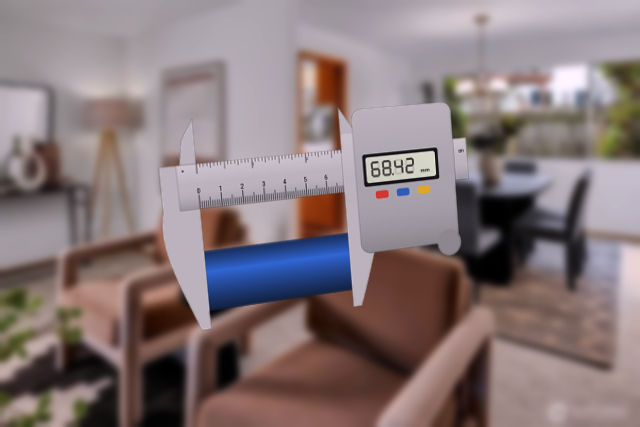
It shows {"value": 68.42, "unit": "mm"}
